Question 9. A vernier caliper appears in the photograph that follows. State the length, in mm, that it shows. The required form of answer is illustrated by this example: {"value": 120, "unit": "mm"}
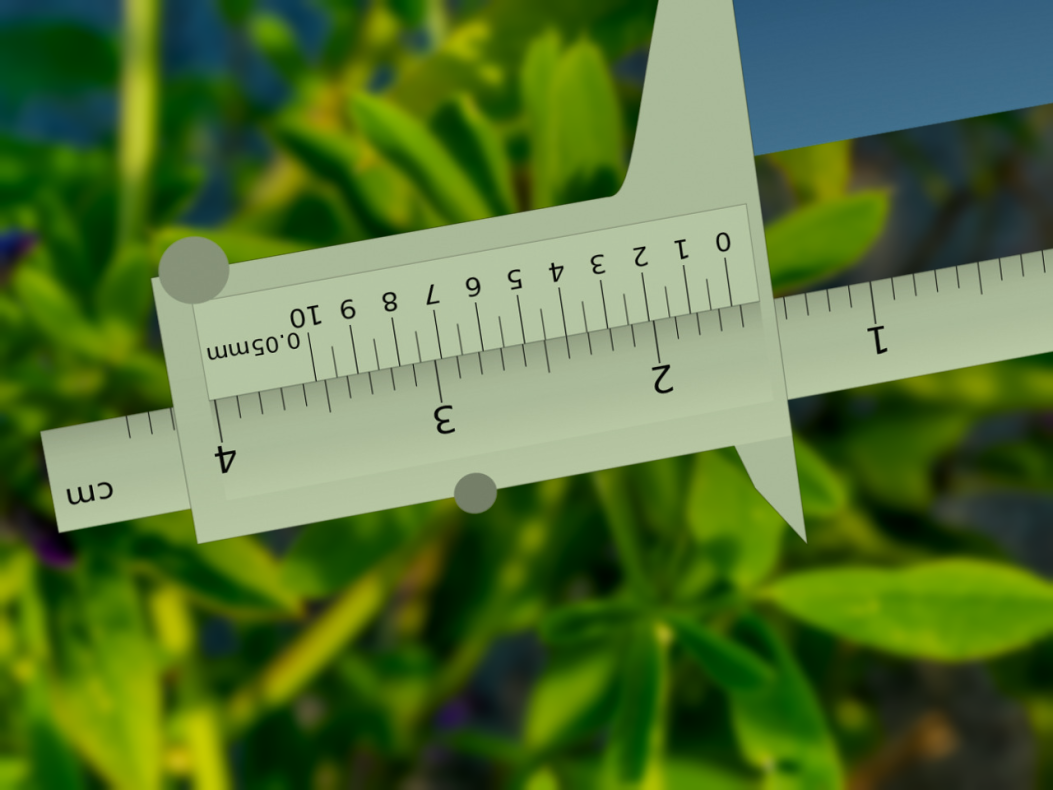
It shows {"value": 16.40, "unit": "mm"}
